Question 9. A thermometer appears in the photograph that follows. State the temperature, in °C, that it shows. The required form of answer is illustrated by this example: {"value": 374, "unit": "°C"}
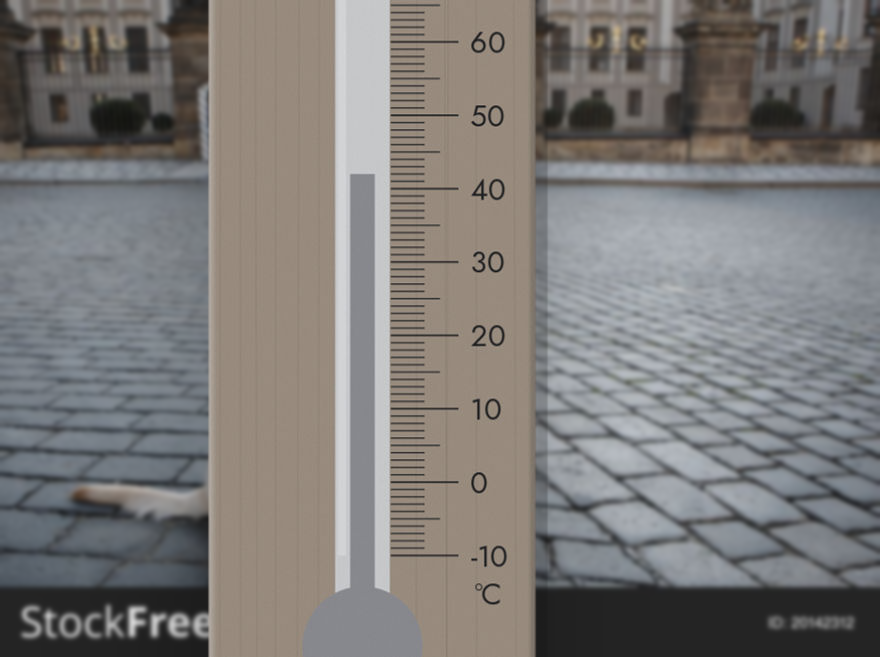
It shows {"value": 42, "unit": "°C"}
